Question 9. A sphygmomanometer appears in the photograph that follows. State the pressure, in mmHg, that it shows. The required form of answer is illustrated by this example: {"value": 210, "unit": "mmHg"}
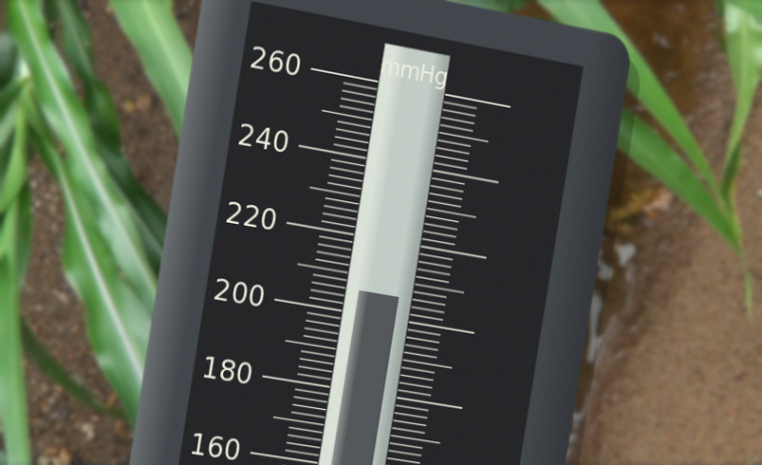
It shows {"value": 206, "unit": "mmHg"}
